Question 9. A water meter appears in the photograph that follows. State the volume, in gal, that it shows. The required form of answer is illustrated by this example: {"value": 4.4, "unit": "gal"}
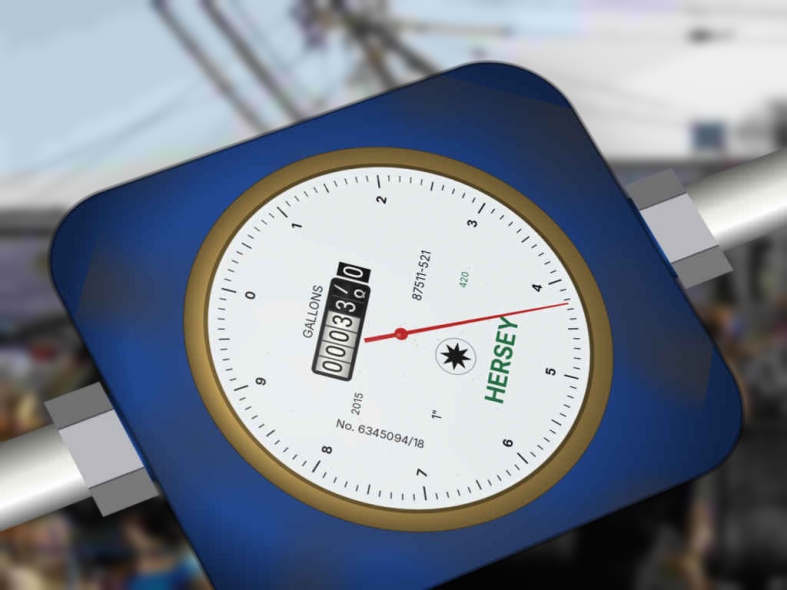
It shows {"value": 3374.2, "unit": "gal"}
